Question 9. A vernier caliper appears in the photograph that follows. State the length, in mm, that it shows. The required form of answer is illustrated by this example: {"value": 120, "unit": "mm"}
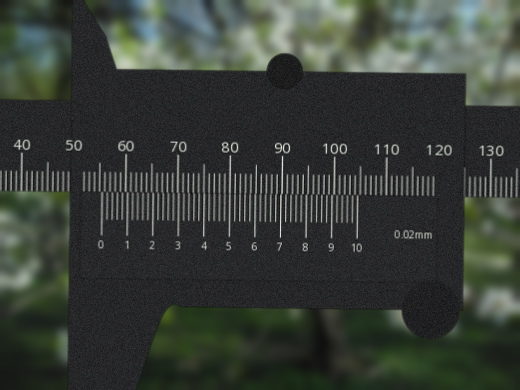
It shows {"value": 55.5, "unit": "mm"}
